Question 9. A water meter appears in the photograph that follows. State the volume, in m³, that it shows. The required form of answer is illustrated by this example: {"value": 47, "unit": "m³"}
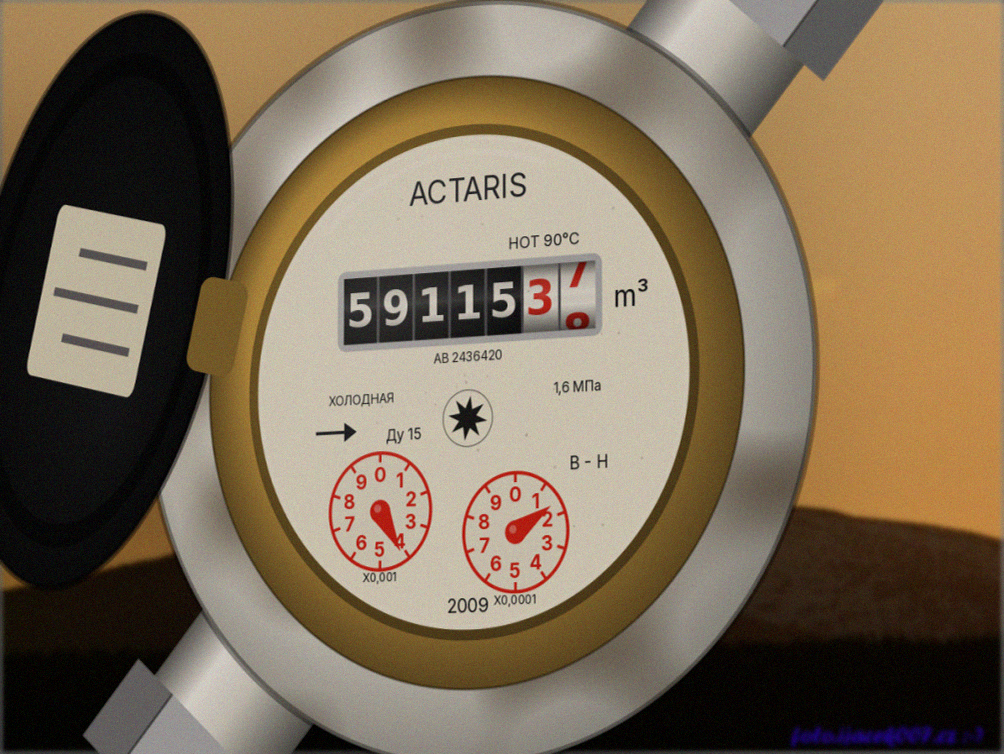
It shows {"value": 59115.3741, "unit": "m³"}
